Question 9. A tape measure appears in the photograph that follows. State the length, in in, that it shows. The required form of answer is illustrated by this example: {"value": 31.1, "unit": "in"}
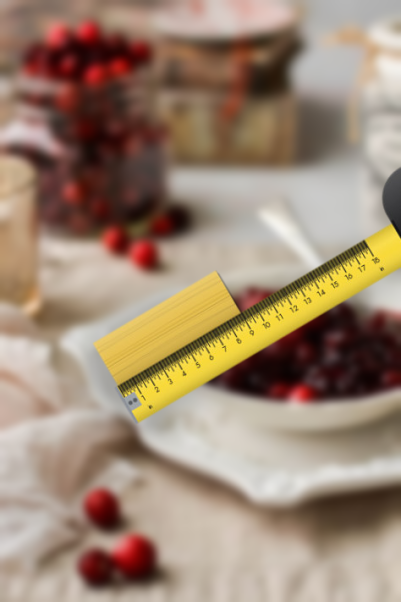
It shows {"value": 9, "unit": "in"}
